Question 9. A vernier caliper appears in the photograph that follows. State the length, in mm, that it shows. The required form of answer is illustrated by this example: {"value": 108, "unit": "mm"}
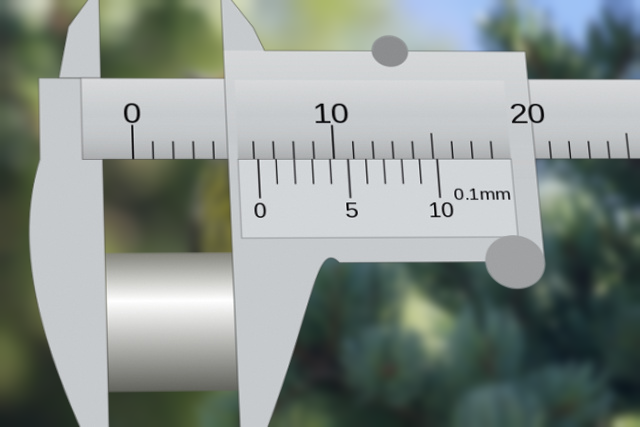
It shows {"value": 6.2, "unit": "mm"}
